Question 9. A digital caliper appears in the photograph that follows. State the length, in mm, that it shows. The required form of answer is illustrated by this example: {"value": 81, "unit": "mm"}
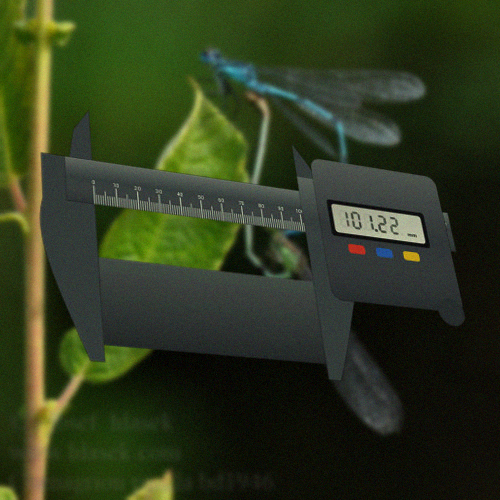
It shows {"value": 101.22, "unit": "mm"}
